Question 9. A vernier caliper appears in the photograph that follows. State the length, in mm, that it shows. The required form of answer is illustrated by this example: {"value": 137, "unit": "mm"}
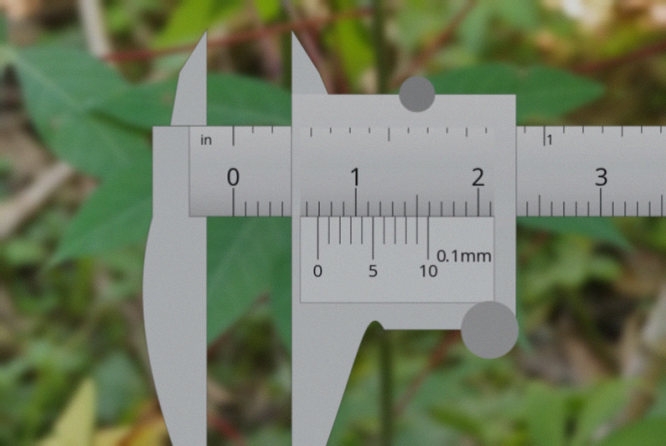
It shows {"value": 6.9, "unit": "mm"}
